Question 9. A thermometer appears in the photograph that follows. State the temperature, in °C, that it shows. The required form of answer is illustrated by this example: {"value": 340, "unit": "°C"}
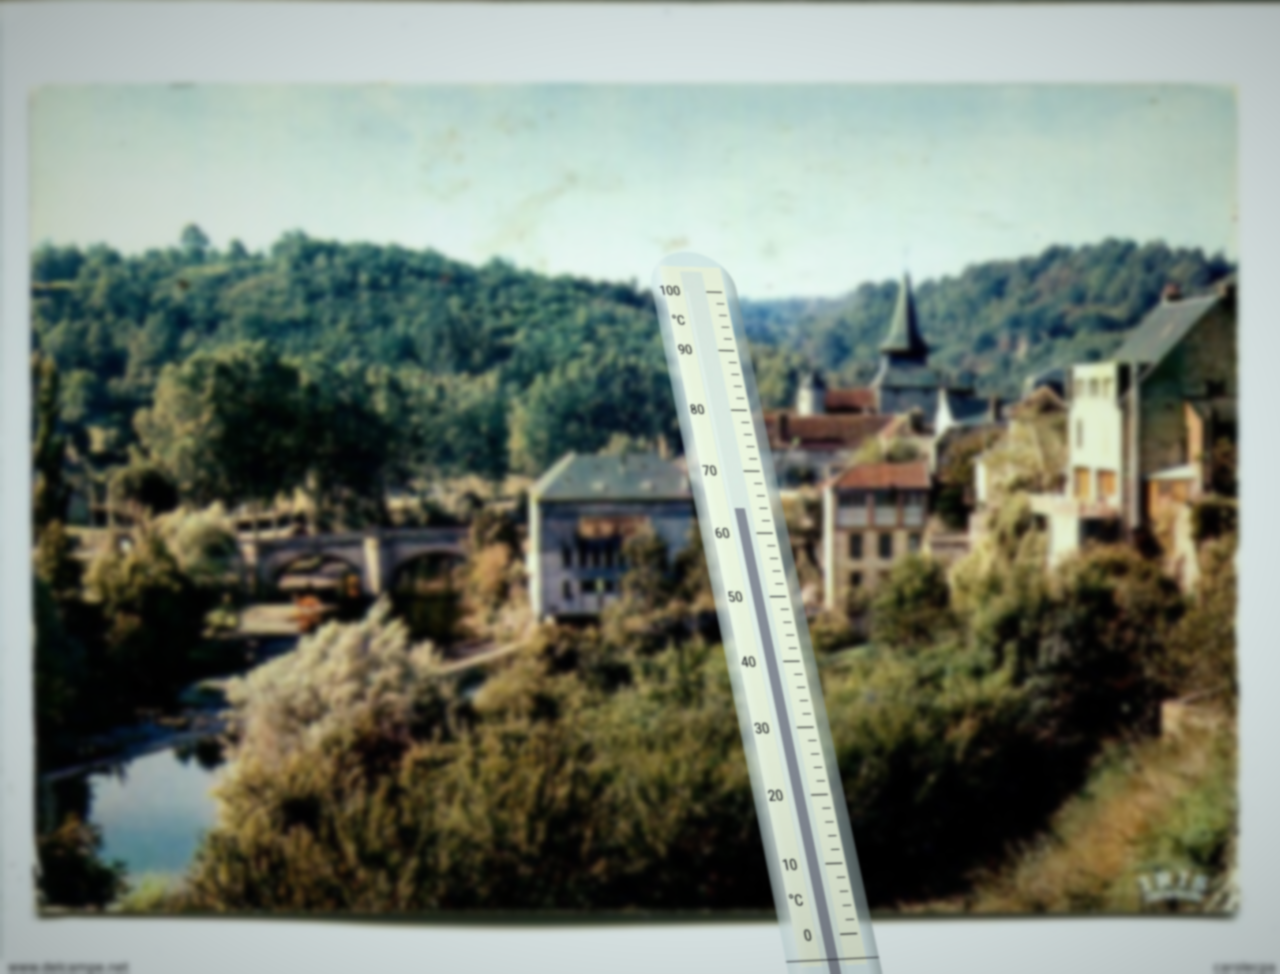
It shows {"value": 64, "unit": "°C"}
